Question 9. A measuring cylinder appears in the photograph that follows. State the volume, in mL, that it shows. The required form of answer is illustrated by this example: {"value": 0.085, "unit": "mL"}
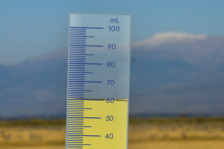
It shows {"value": 60, "unit": "mL"}
